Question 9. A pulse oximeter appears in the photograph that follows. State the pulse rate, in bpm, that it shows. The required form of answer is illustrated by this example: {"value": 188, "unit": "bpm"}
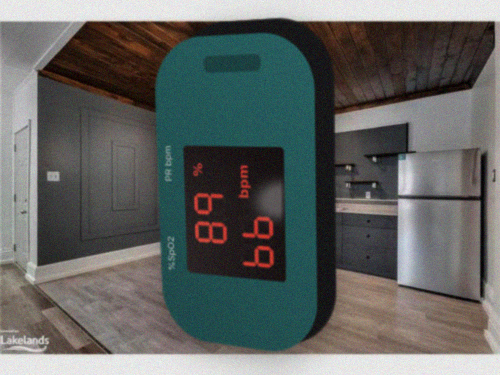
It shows {"value": 66, "unit": "bpm"}
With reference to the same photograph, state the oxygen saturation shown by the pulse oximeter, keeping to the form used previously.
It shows {"value": 89, "unit": "%"}
